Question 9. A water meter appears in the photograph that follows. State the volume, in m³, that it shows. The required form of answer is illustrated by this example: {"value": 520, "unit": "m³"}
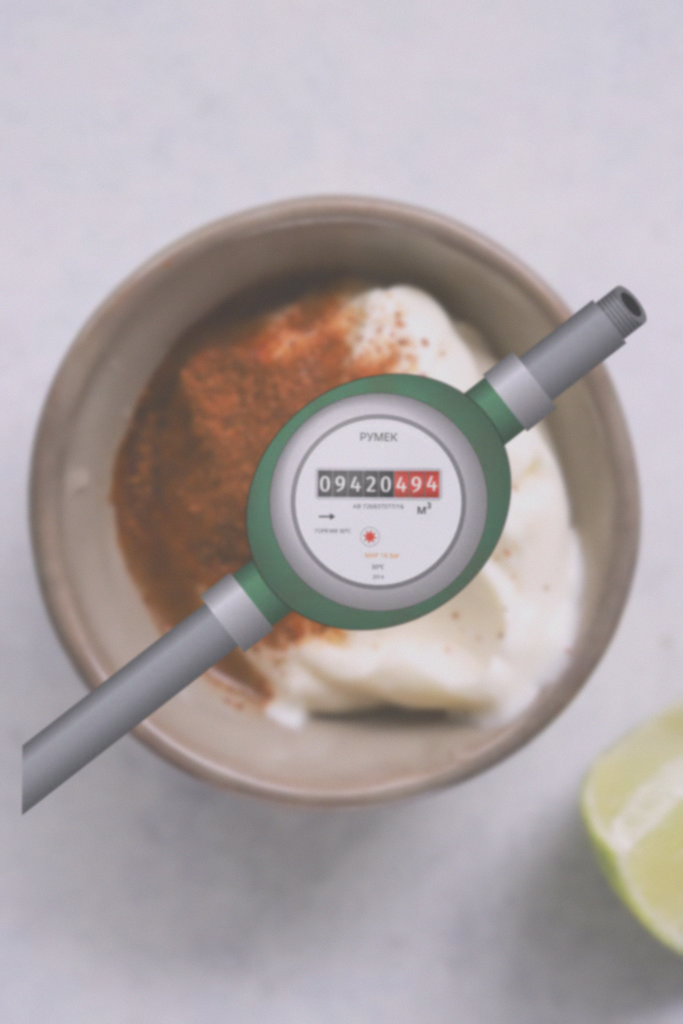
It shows {"value": 9420.494, "unit": "m³"}
